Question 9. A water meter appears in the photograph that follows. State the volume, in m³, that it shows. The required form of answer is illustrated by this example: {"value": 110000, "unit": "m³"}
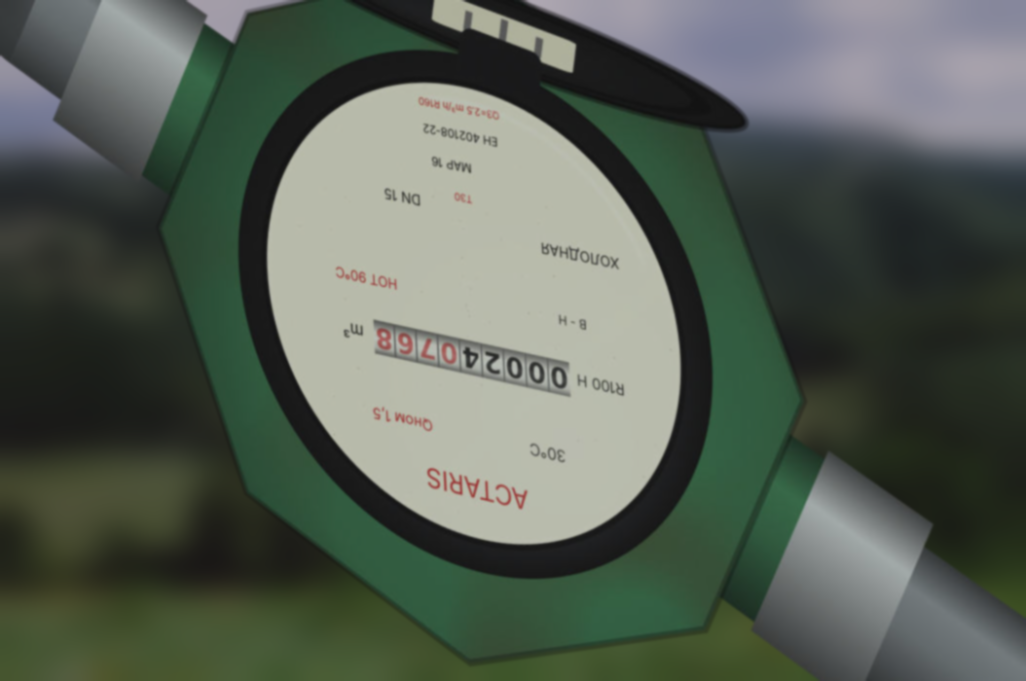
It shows {"value": 24.0768, "unit": "m³"}
